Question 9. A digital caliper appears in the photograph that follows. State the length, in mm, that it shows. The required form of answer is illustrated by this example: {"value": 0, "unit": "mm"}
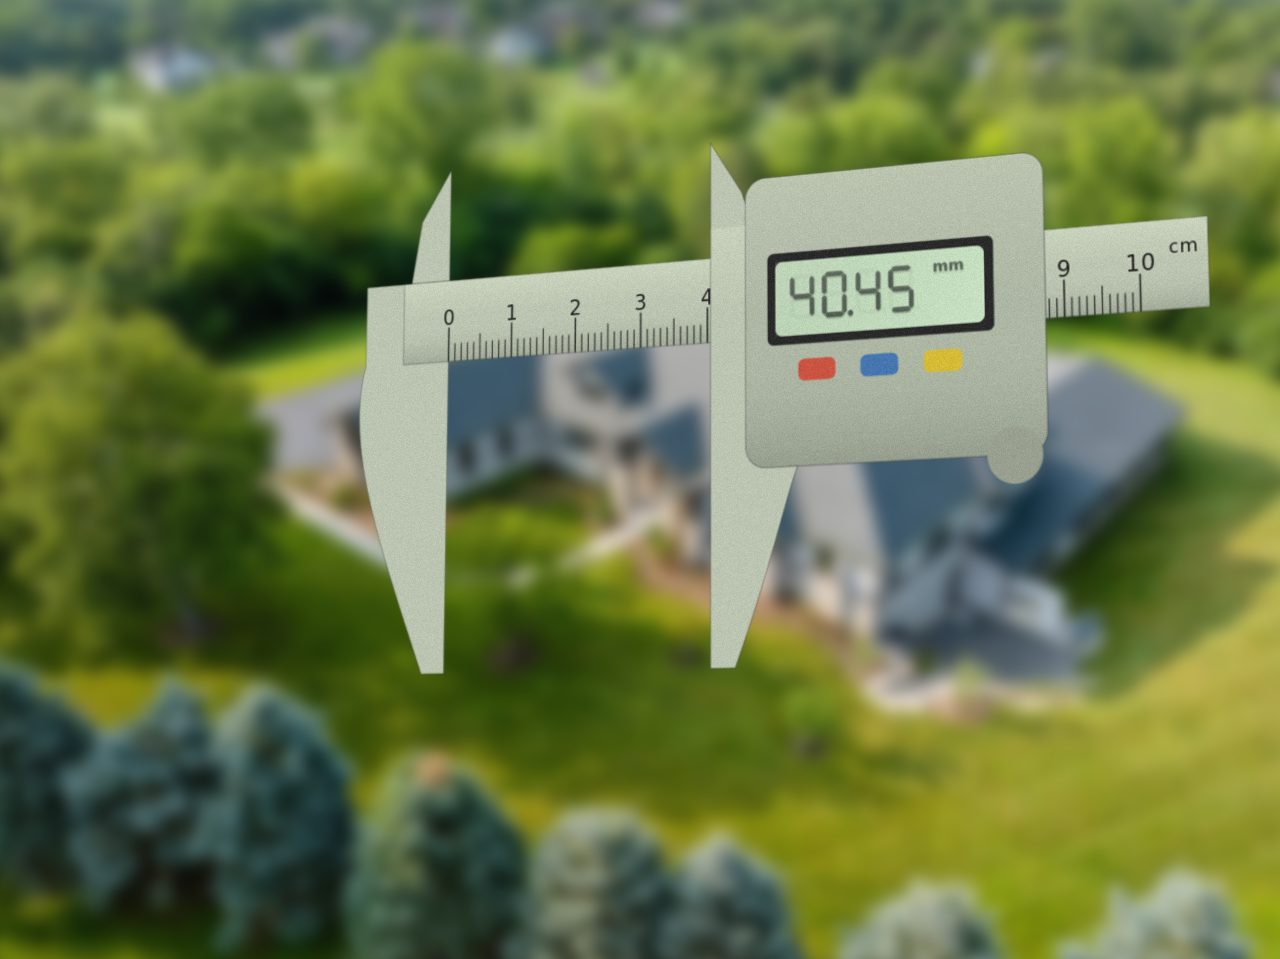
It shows {"value": 40.45, "unit": "mm"}
